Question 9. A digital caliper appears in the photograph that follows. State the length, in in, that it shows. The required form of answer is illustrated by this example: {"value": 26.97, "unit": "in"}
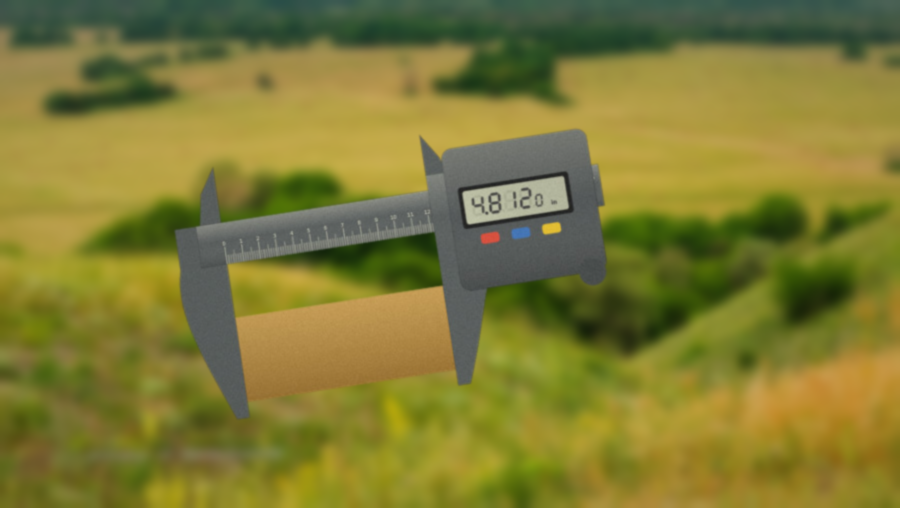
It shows {"value": 4.8120, "unit": "in"}
